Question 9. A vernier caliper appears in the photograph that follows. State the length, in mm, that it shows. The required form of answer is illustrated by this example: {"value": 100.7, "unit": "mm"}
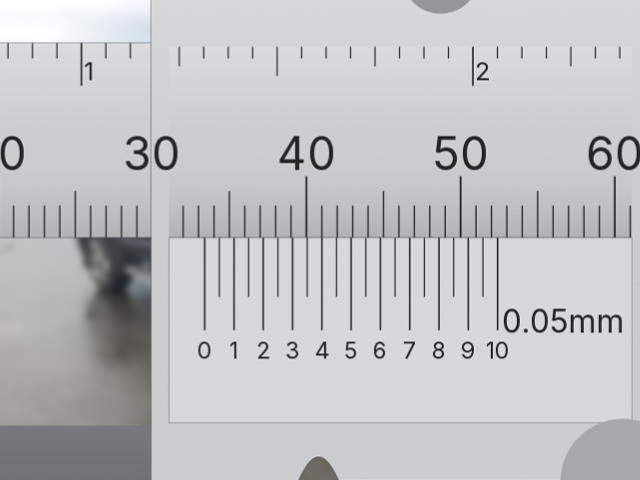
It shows {"value": 33.4, "unit": "mm"}
